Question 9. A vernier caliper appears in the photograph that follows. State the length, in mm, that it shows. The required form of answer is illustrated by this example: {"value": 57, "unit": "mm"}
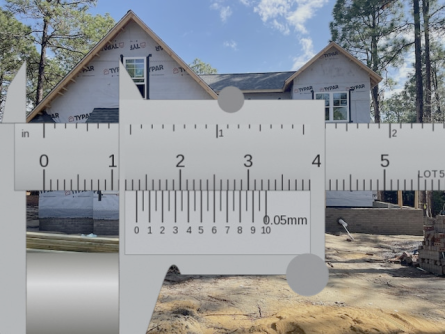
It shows {"value": 13.6, "unit": "mm"}
